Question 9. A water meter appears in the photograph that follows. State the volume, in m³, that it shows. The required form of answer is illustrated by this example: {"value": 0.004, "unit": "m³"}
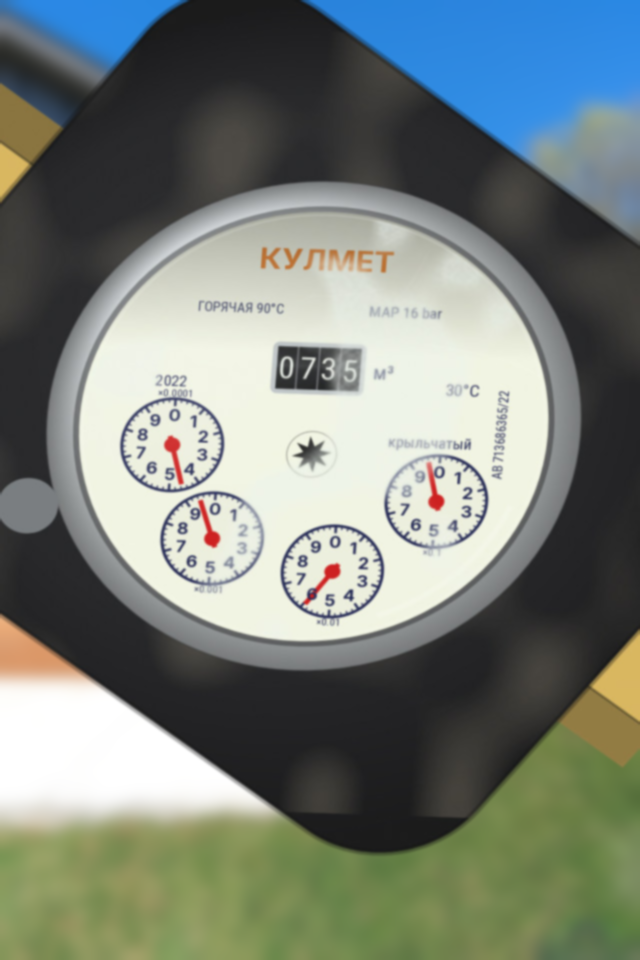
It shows {"value": 734.9594, "unit": "m³"}
